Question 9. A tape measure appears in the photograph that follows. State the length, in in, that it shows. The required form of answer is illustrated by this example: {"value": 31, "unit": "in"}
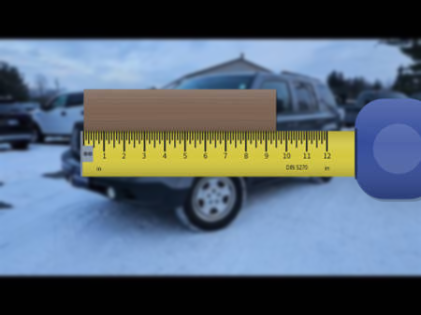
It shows {"value": 9.5, "unit": "in"}
